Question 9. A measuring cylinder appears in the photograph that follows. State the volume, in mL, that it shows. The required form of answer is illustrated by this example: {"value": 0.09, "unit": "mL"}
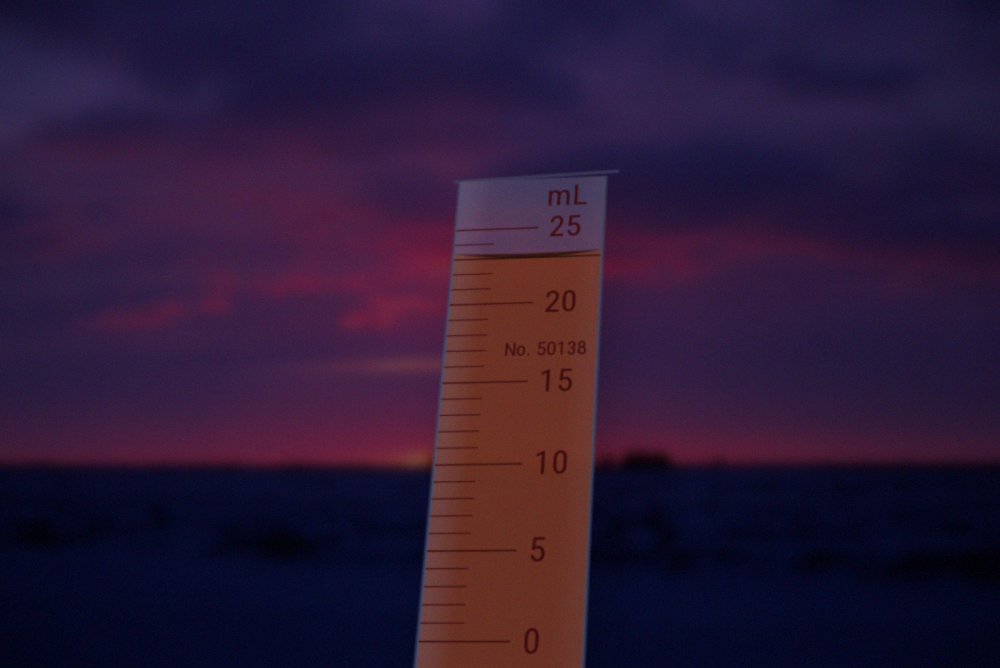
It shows {"value": 23, "unit": "mL"}
